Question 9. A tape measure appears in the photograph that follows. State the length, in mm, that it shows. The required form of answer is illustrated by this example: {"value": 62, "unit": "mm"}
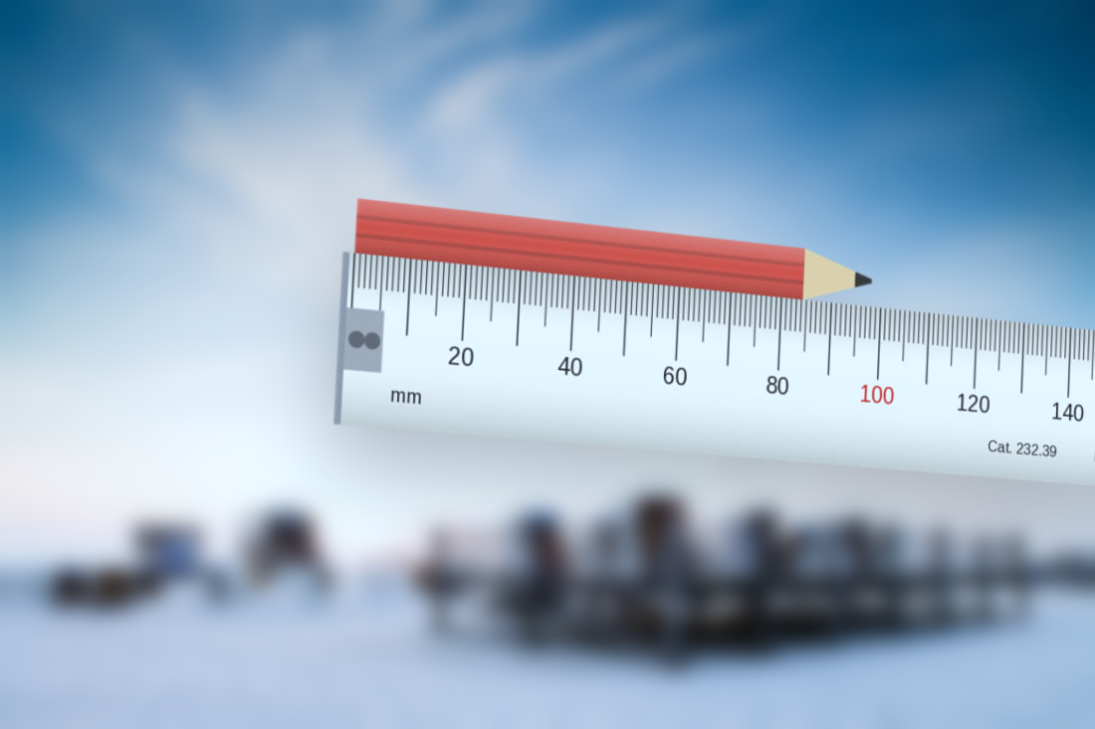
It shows {"value": 98, "unit": "mm"}
